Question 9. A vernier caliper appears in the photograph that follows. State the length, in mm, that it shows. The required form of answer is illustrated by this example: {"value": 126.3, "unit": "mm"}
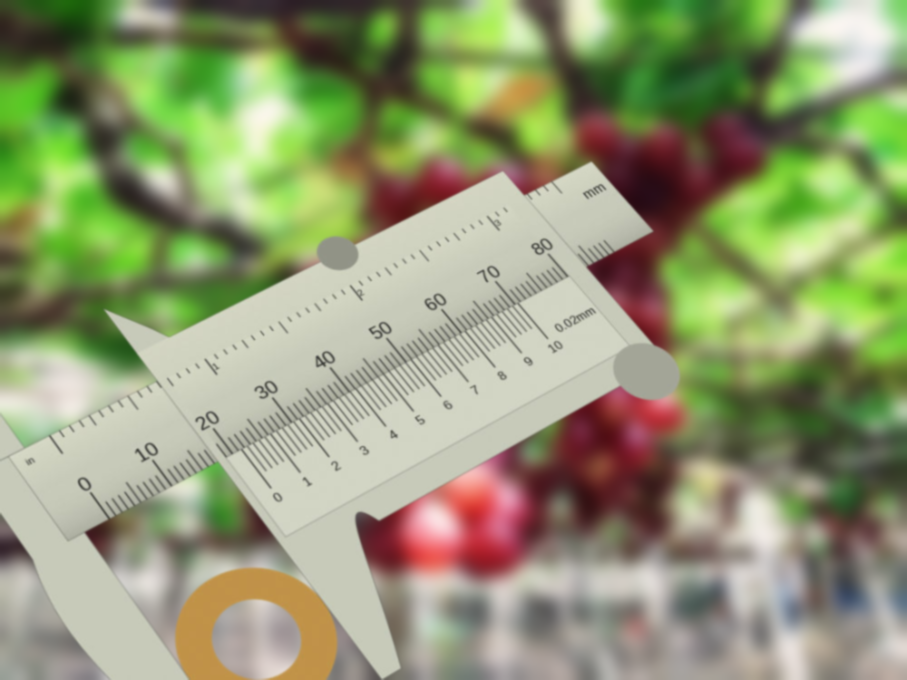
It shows {"value": 21.5, "unit": "mm"}
